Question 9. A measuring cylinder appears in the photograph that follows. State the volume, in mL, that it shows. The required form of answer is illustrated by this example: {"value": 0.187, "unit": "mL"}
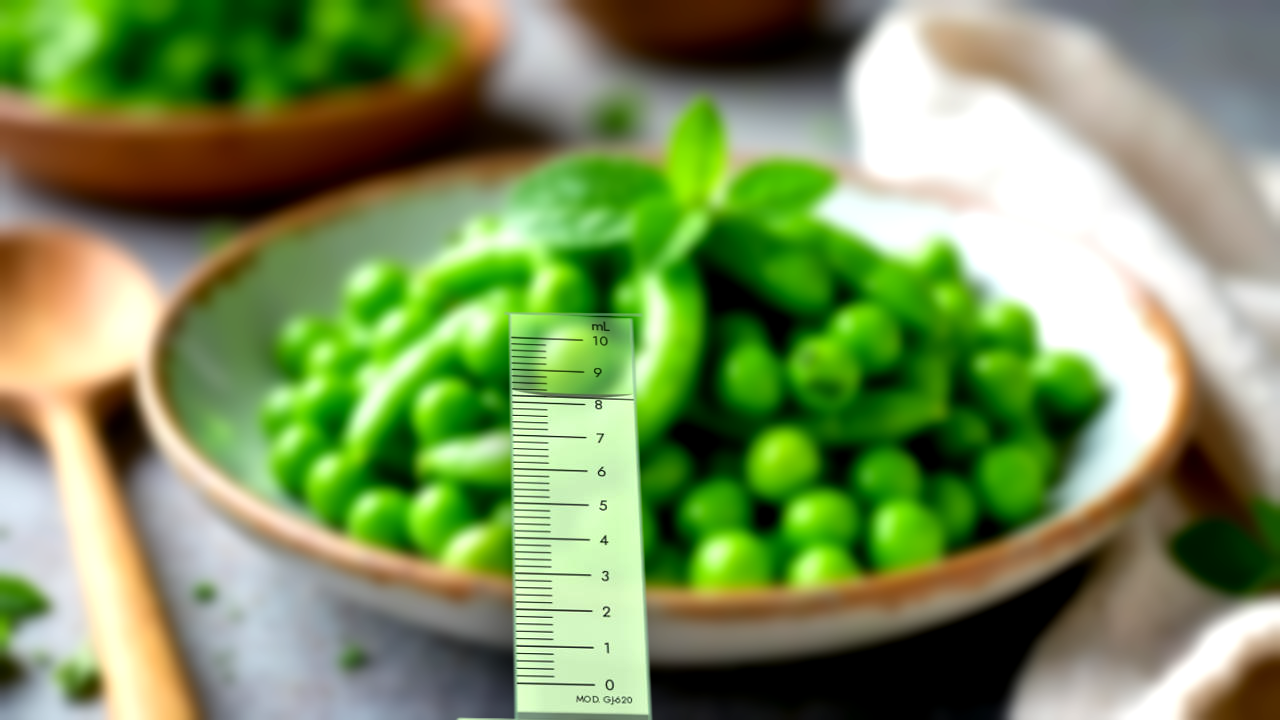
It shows {"value": 8.2, "unit": "mL"}
